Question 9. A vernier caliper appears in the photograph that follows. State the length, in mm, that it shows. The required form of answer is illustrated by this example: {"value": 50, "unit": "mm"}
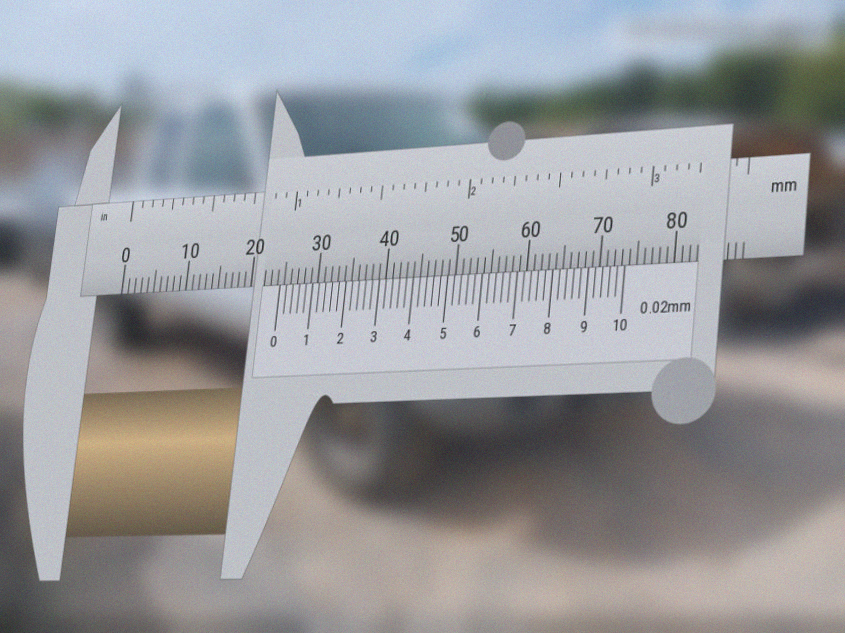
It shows {"value": 24.4, "unit": "mm"}
